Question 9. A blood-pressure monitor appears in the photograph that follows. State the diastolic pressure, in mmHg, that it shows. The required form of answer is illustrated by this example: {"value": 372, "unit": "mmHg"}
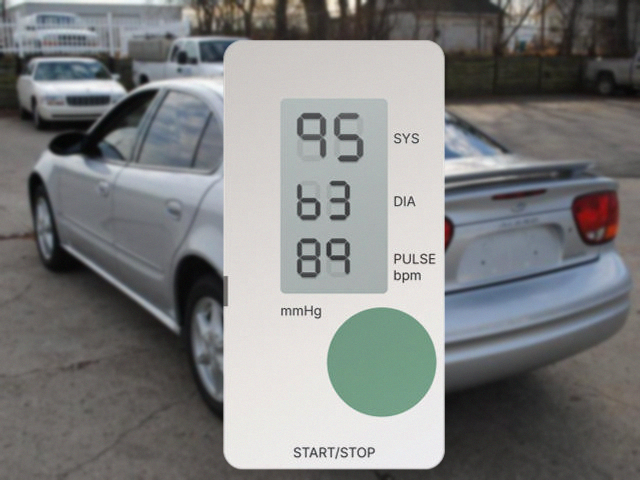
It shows {"value": 63, "unit": "mmHg"}
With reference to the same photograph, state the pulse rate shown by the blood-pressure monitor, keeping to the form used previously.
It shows {"value": 89, "unit": "bpm"}
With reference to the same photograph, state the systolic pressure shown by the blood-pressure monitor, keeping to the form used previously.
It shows {"value": 95, "unit": "mmHg"}
